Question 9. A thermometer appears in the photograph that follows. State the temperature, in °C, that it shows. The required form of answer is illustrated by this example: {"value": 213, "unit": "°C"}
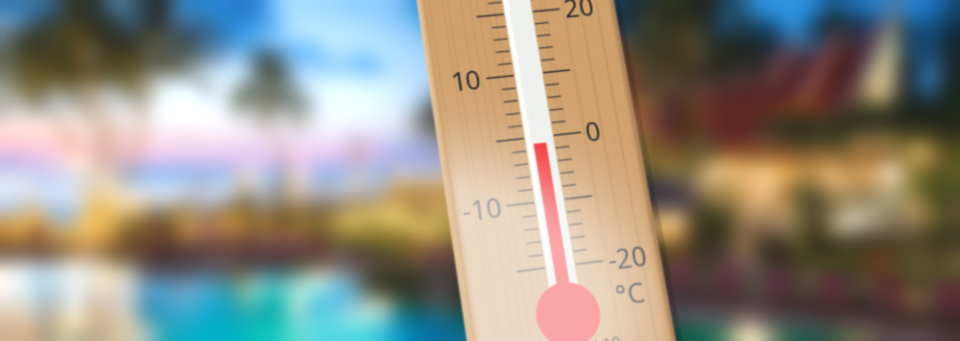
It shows {"value": -1, "unit": "°C"}
